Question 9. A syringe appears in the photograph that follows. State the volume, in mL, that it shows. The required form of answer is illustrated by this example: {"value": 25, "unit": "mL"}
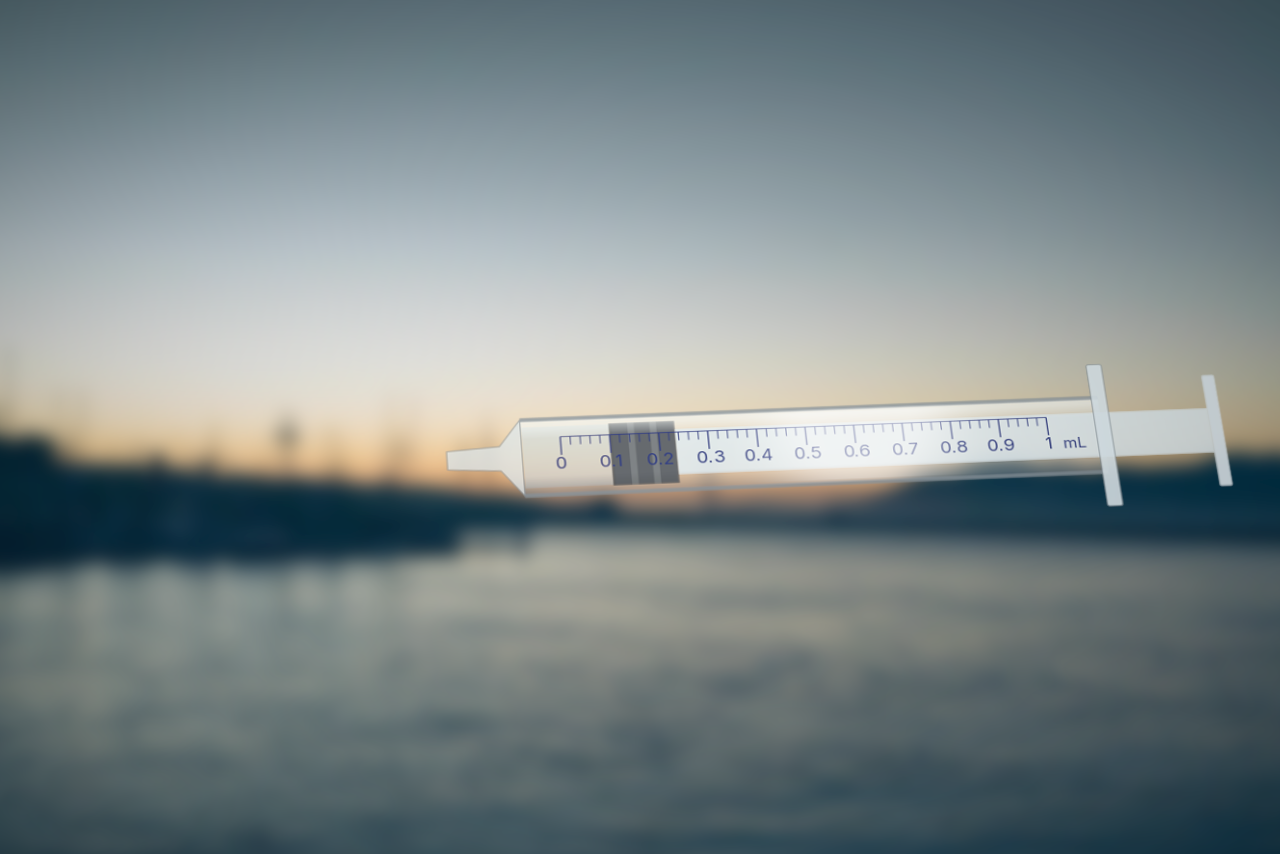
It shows {"value": 0.1, "unit": "mL"}
